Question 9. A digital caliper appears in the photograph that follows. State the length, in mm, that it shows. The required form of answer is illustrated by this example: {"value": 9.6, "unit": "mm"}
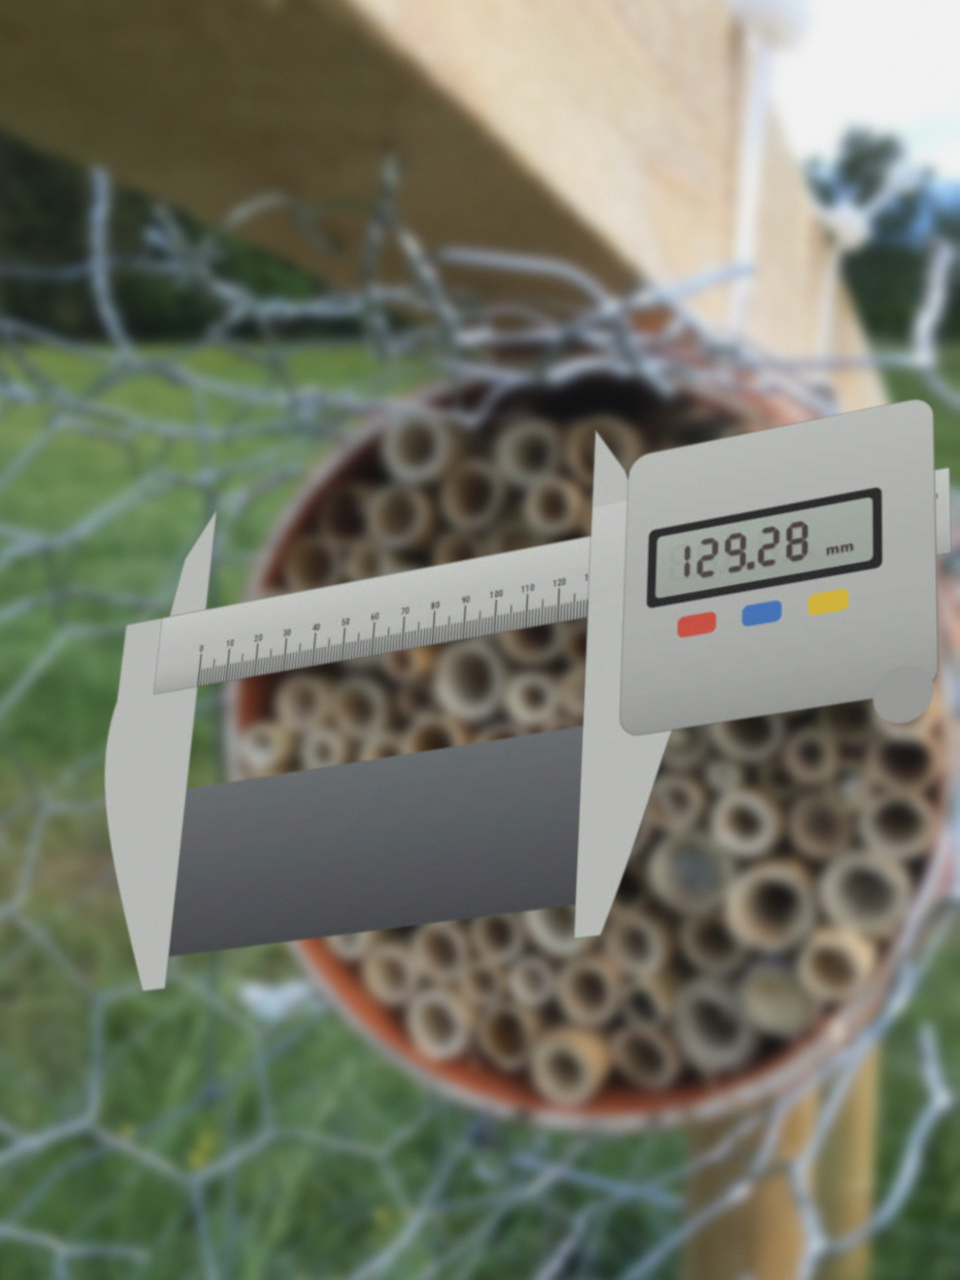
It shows {"value": 129.28, "unit": "mm"}
